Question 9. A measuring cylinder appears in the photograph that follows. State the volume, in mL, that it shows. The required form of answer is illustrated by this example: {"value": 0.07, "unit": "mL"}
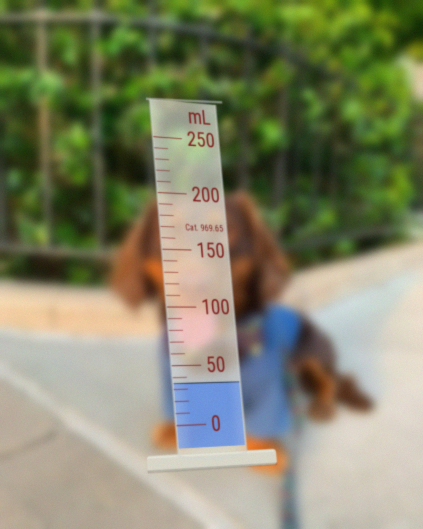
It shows {"value": 35, "unit": "mL"}
